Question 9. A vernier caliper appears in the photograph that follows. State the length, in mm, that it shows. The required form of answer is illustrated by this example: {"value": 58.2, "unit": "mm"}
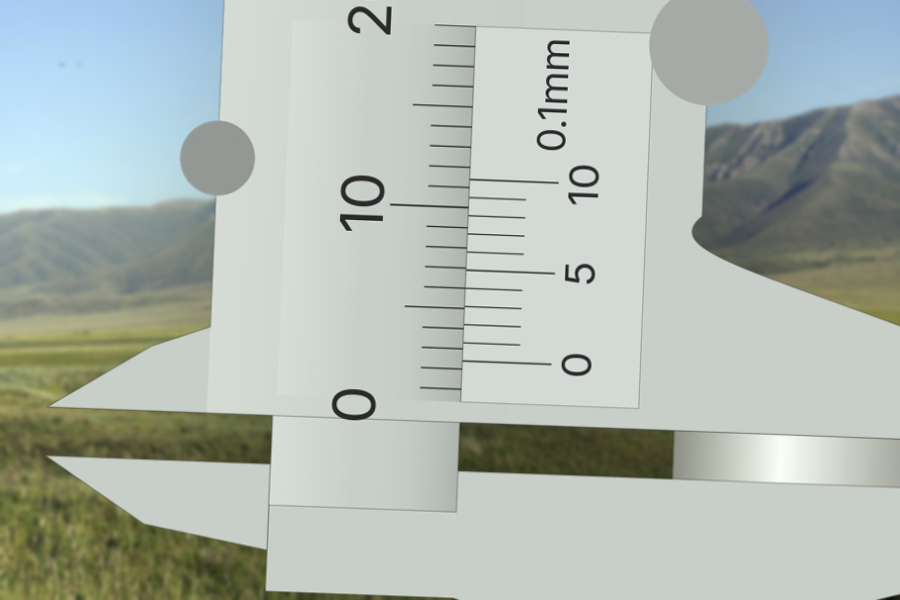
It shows {"value": 2.4, "unit": "mm"}
